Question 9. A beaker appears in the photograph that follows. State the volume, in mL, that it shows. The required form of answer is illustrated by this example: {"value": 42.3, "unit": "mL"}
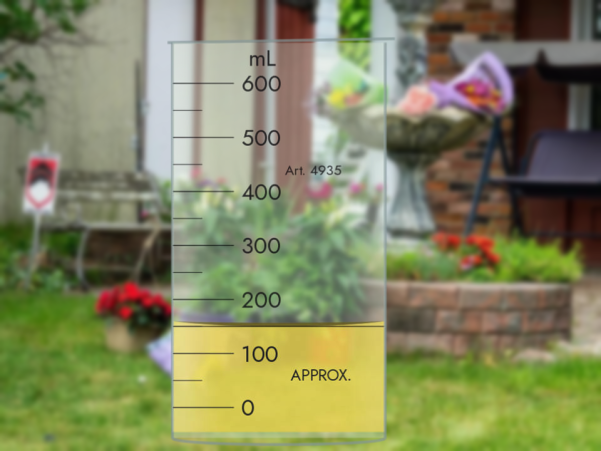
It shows {"value": 150, "unit": "mL"}
